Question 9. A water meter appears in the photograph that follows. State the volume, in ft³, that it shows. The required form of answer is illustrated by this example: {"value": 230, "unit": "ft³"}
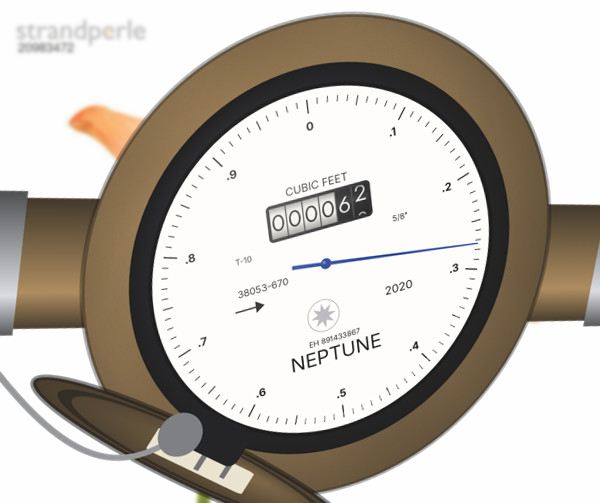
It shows {"value": 62.27, "unit": "ft³"}
